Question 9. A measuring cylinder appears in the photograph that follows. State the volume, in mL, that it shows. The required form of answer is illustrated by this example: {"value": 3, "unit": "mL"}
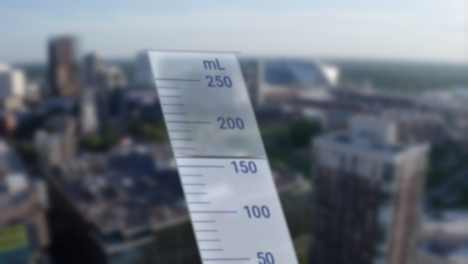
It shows {"value": 160, "unit": "mL"}
